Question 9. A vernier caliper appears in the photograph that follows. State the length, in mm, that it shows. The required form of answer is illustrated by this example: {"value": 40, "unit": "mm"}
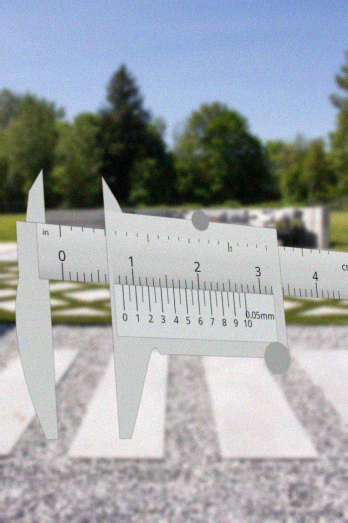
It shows {"value": 8.4, "unit": "mm"}
